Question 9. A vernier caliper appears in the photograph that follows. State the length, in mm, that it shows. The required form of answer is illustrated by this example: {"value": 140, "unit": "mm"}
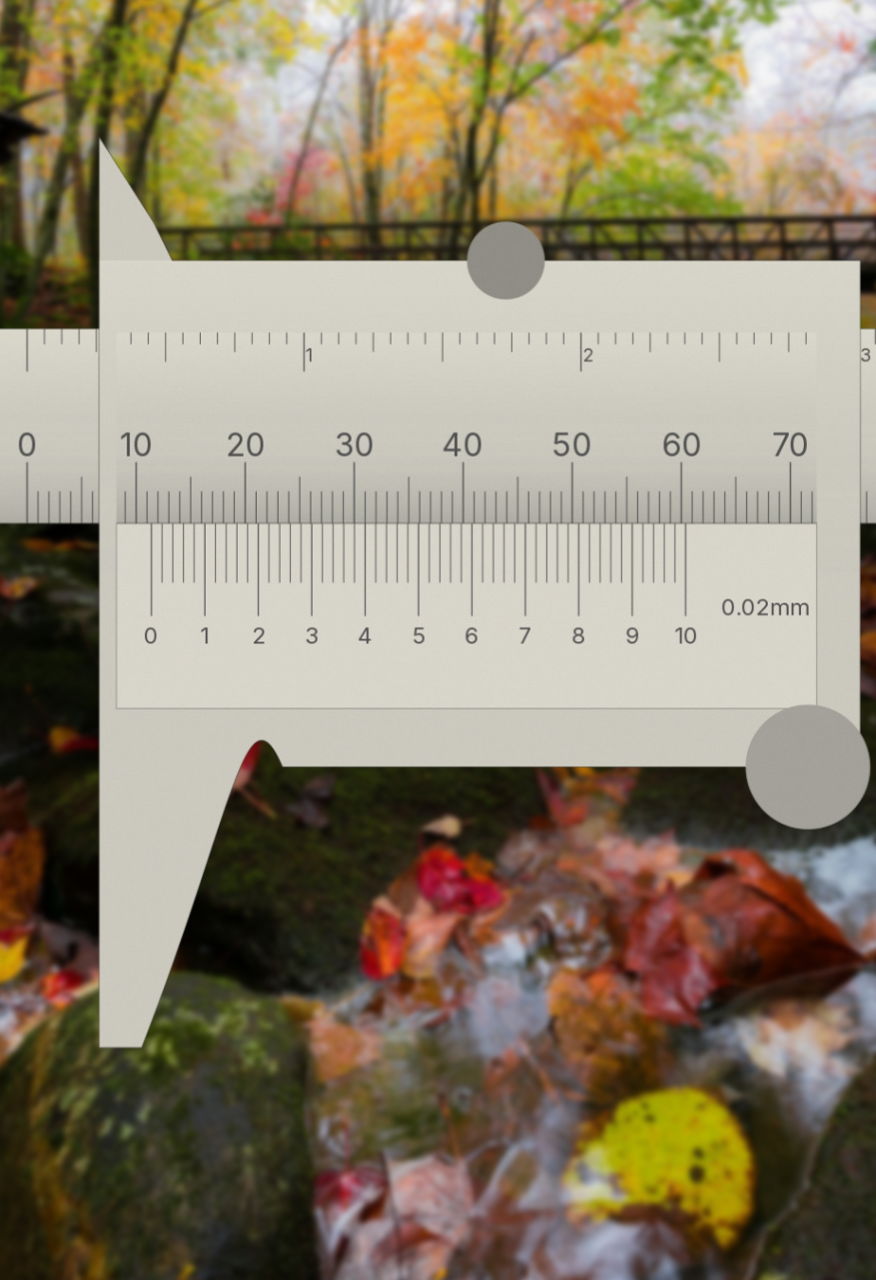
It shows {"value": 11.4, "unit": "mm"}
